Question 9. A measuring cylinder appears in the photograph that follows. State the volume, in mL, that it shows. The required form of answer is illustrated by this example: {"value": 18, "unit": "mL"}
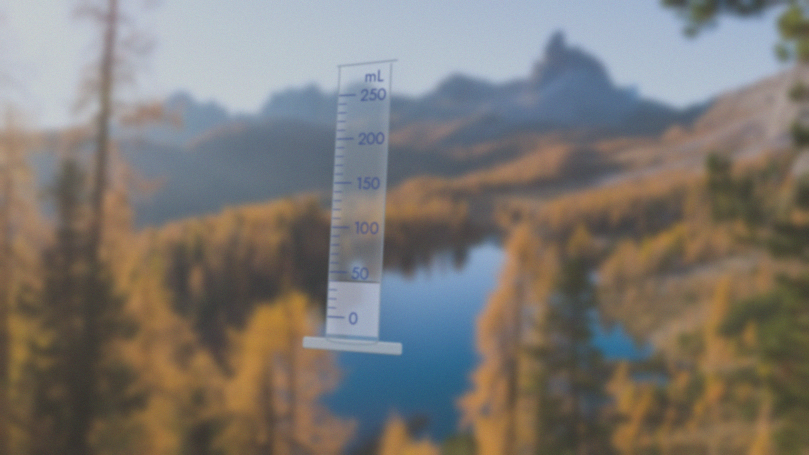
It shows {"value": 40, "unit": "mL"}
